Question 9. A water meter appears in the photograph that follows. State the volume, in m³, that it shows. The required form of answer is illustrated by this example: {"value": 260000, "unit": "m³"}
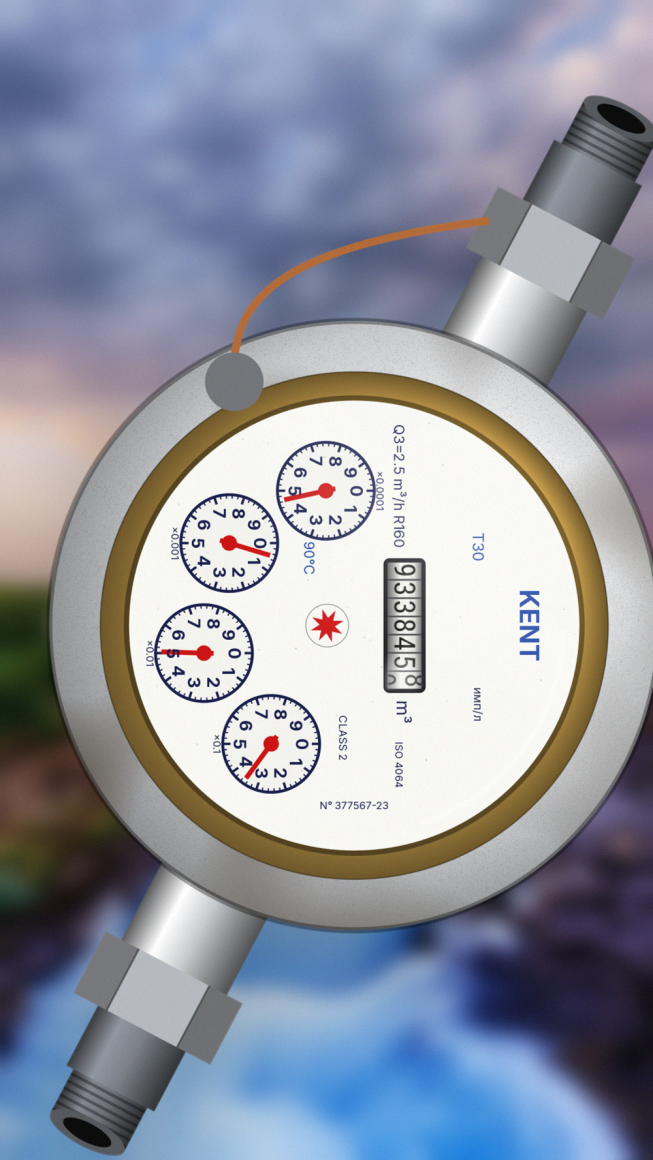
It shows {"value": 9338458.3504, "unit": "m³"}
